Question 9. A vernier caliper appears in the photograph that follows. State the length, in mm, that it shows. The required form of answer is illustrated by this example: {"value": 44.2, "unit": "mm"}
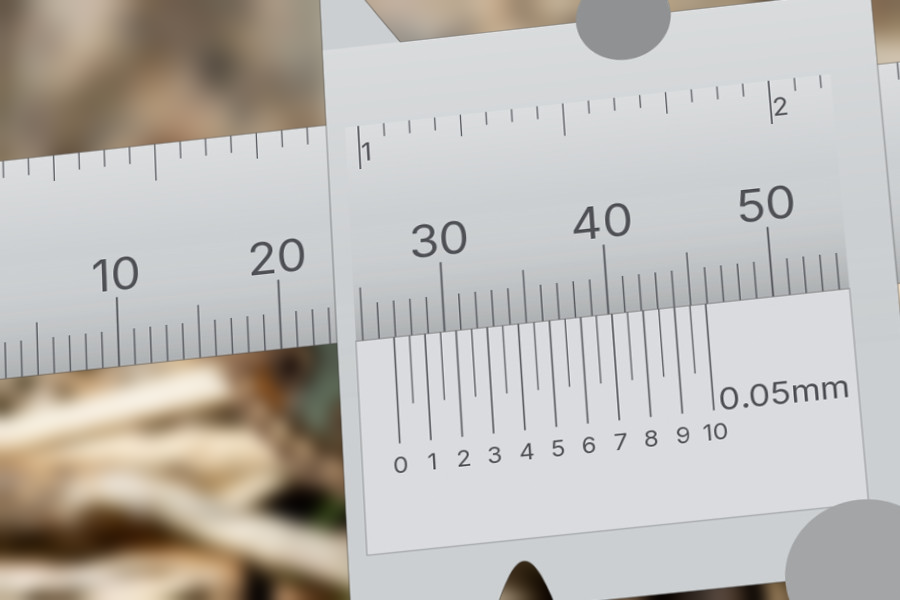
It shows {"value": 26.9, "unit": "mm"}
